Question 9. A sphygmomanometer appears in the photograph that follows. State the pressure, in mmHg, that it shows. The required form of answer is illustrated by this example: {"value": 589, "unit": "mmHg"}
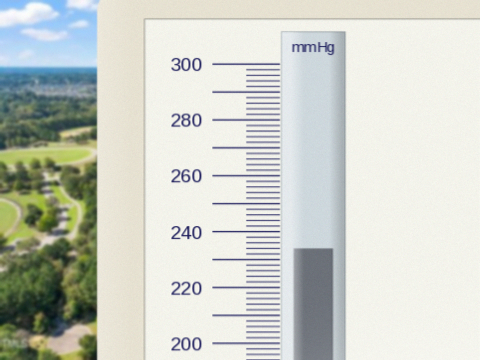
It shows {"value": 234, "unit": "mmHg"}
